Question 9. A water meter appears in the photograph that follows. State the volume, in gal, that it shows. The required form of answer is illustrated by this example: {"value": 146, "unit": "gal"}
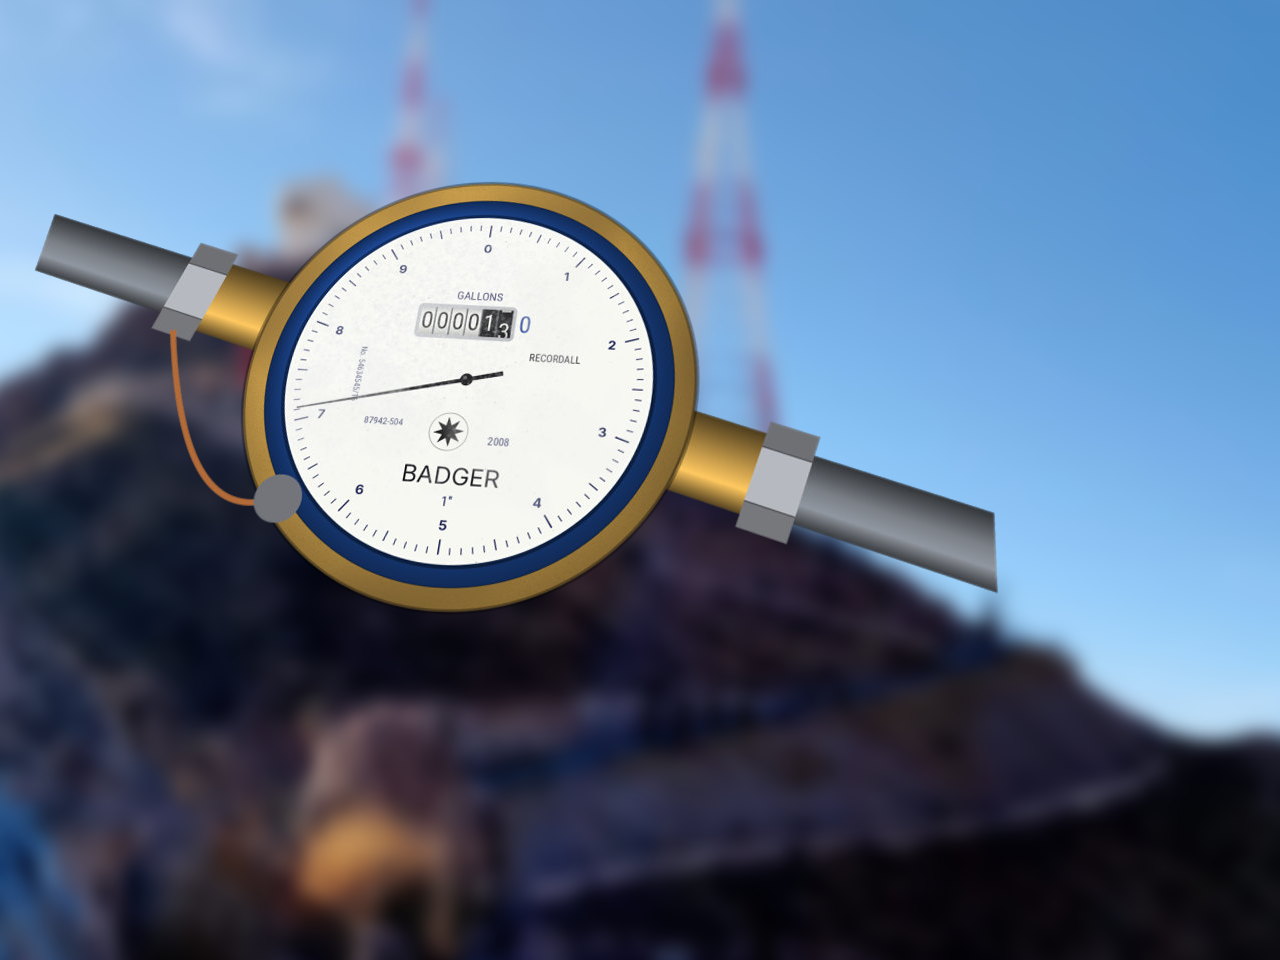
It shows {"value": 127.1, "unit": "gal"}
